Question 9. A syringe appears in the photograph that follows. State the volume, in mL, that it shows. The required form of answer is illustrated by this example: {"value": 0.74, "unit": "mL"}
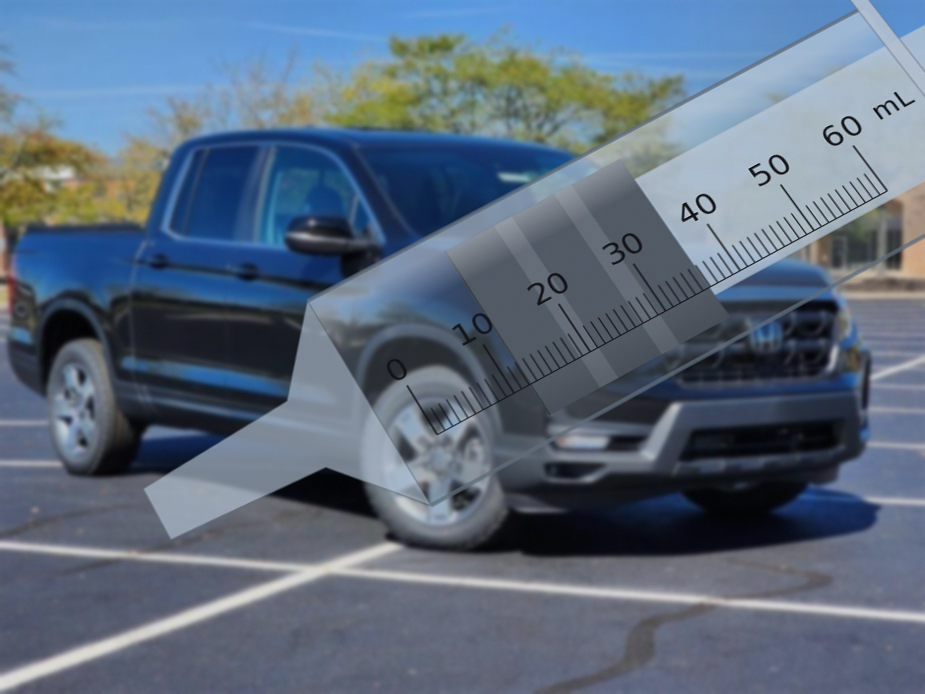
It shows {"value": 12, "unit": "mL"}
